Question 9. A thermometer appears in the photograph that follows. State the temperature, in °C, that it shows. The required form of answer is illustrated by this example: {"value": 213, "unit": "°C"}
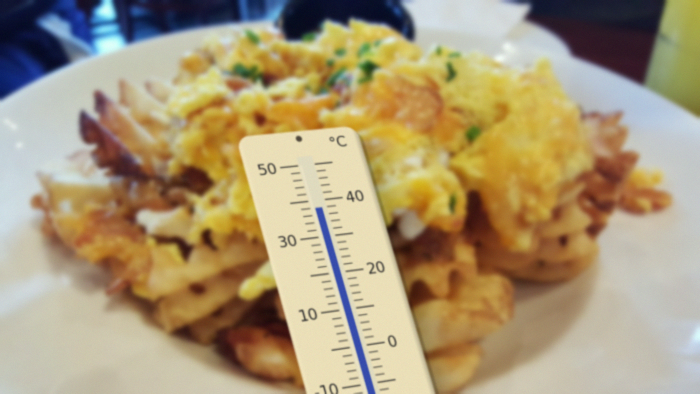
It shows {"value": 38, "unit": "°C"}
